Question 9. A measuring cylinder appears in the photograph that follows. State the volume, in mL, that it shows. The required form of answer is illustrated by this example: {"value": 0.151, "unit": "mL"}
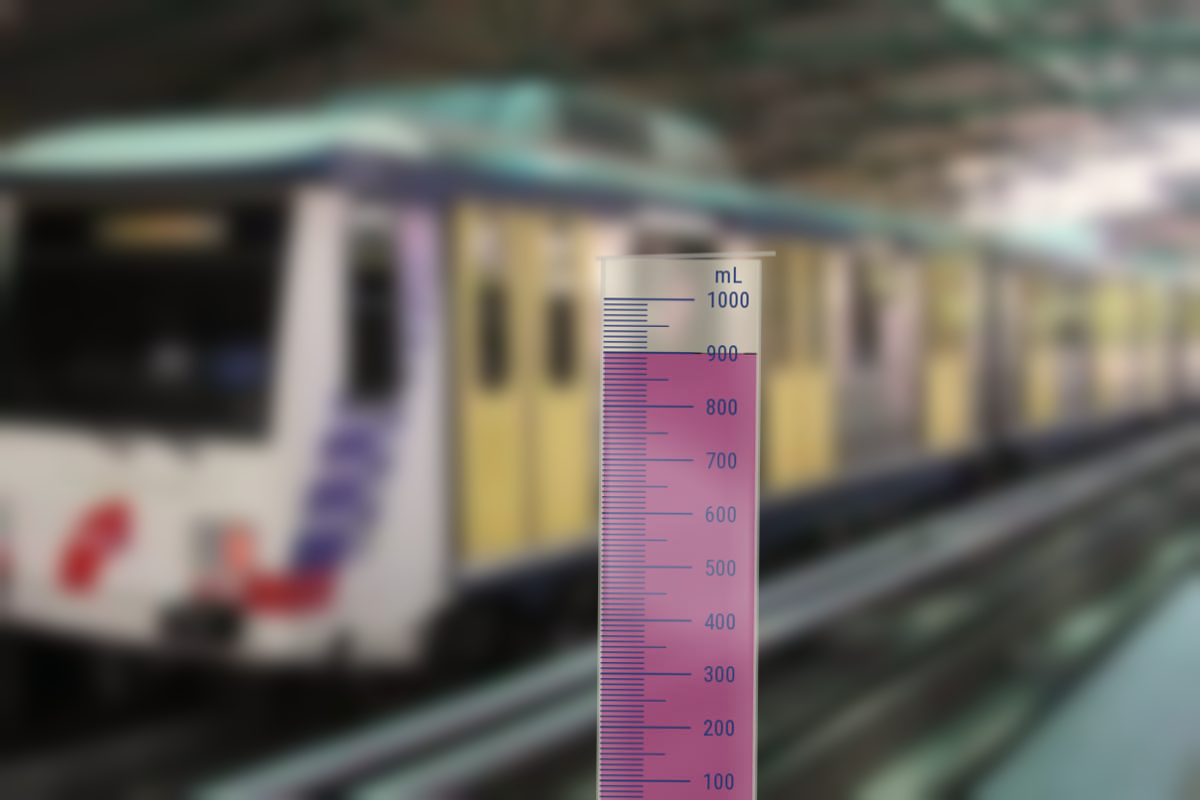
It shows {"value": 900, "unit": "mL"}
